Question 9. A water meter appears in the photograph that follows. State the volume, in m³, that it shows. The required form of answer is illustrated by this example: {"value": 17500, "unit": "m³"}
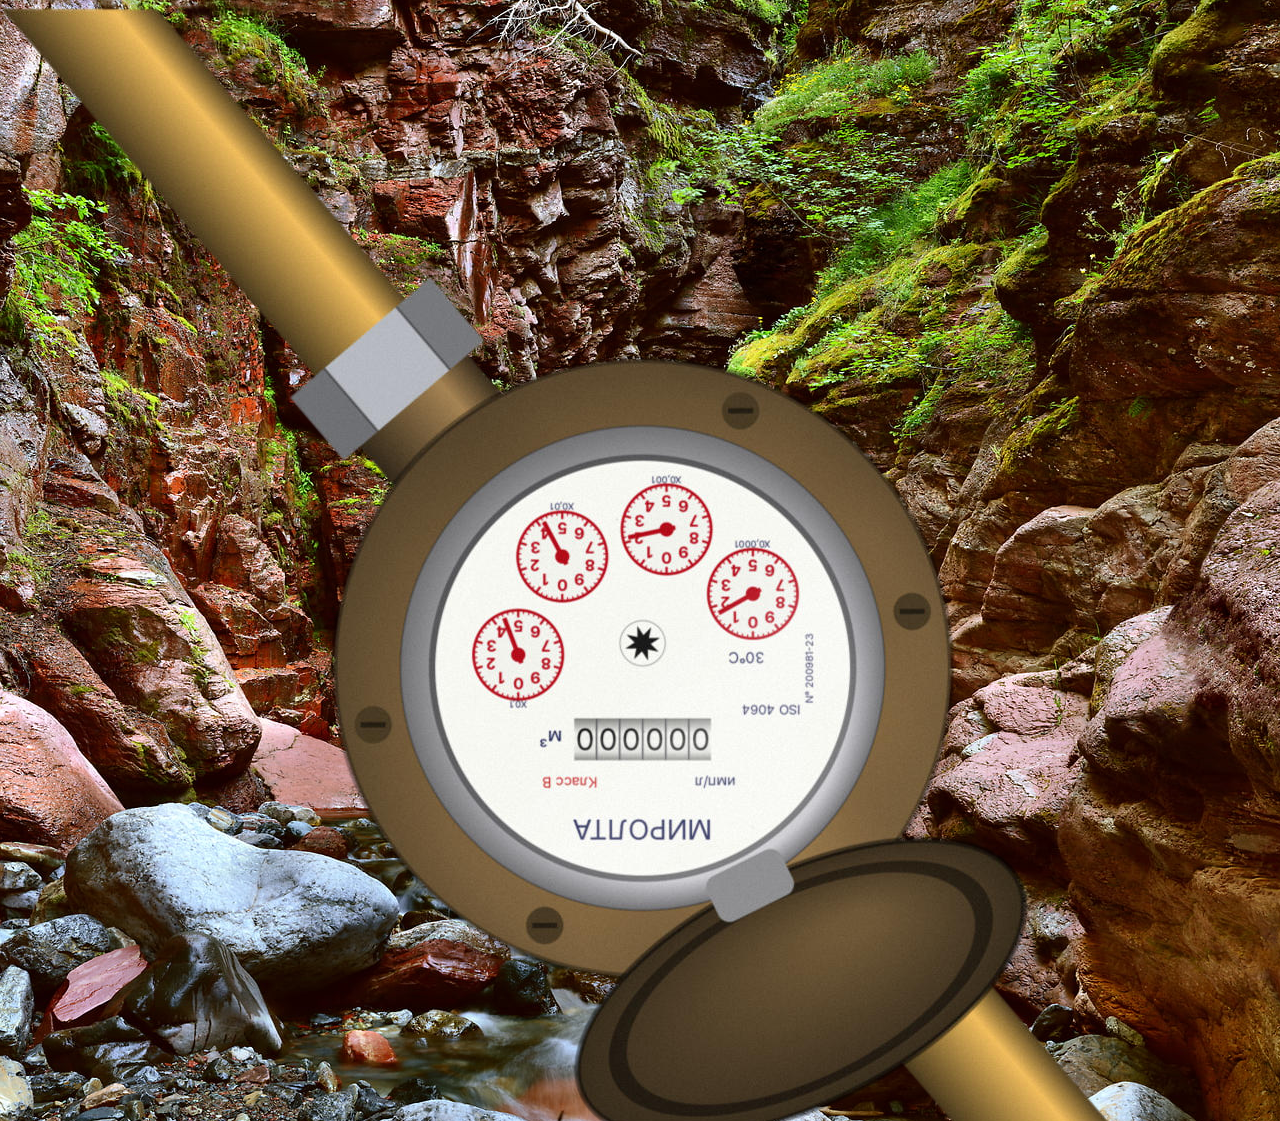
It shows {"value": 0.4421, "unit": "m³"}
